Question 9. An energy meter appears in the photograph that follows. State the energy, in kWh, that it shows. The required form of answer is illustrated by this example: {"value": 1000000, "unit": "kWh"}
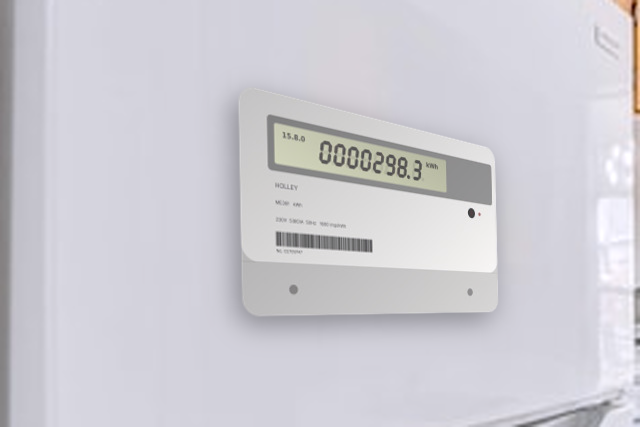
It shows {"value": 298.3, "unit": "kWh"}
